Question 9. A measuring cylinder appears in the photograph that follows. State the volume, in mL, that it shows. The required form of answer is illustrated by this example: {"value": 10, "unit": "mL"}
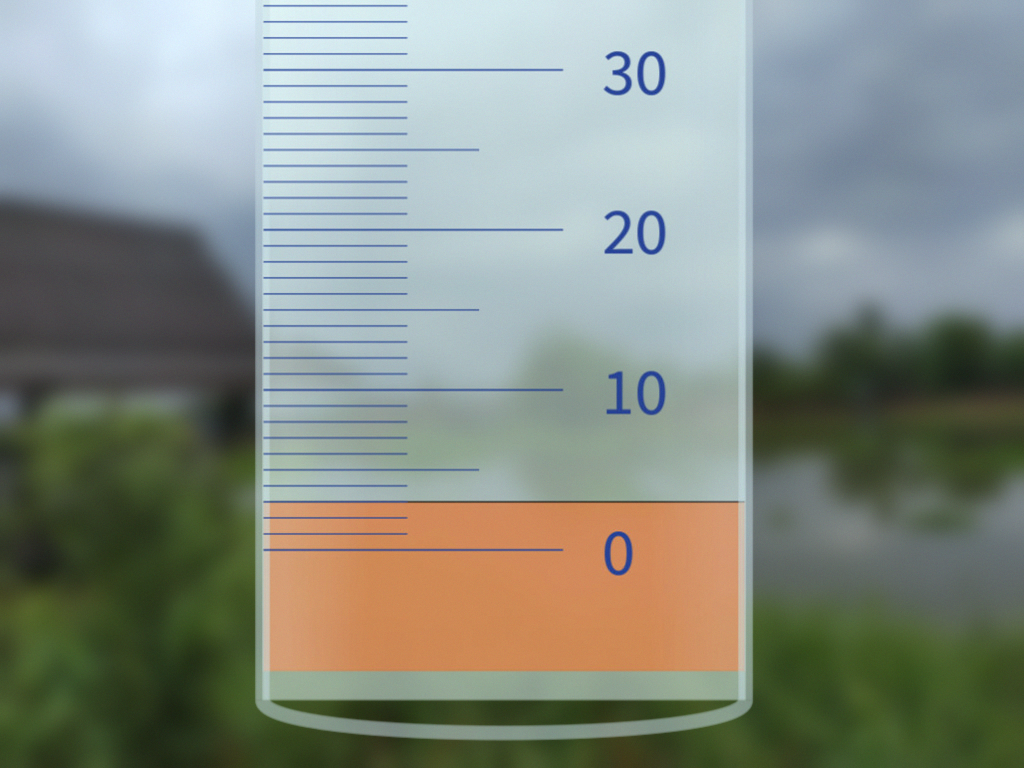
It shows {"value": 3, "unit": "mL"}
